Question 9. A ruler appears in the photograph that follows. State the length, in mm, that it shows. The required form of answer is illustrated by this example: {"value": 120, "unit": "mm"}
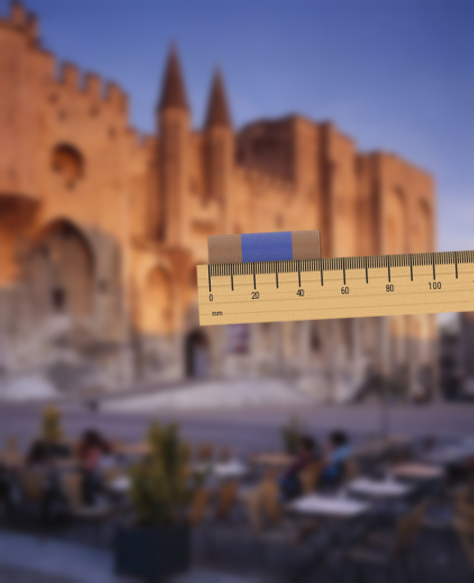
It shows {"value": 50, "unit": "mm"}
